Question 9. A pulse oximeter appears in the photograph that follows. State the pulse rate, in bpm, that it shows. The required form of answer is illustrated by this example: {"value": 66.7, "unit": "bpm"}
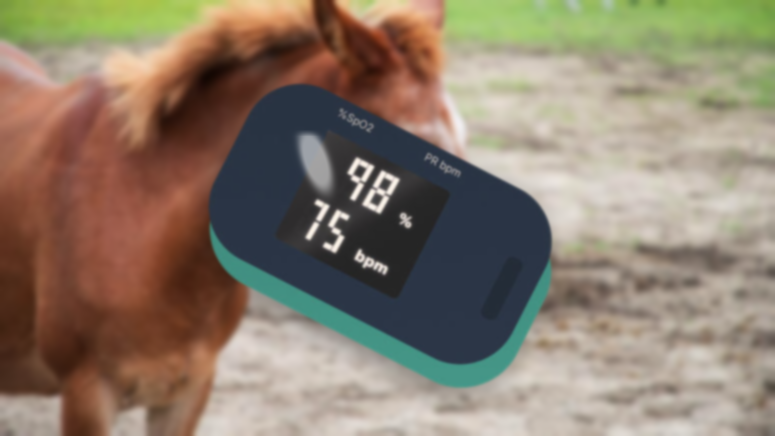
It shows {"value": 75, "unit": "bpm"}
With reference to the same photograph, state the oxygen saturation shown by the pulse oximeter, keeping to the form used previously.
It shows {"value": 98, "unit": "%"}
